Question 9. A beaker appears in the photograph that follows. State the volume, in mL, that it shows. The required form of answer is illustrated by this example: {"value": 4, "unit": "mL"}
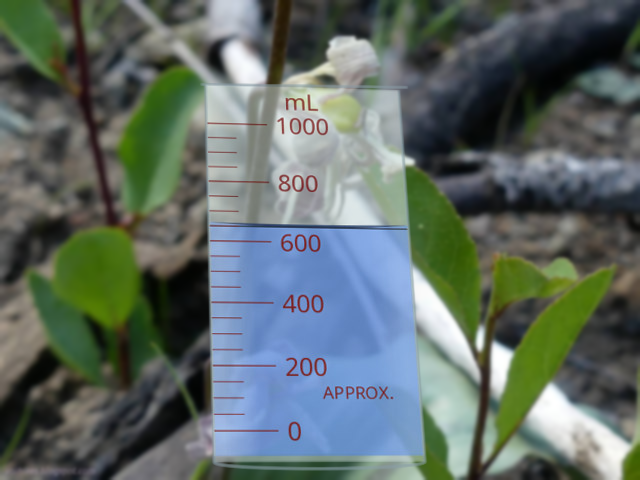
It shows {"value": 650, "unit": "mL"}
